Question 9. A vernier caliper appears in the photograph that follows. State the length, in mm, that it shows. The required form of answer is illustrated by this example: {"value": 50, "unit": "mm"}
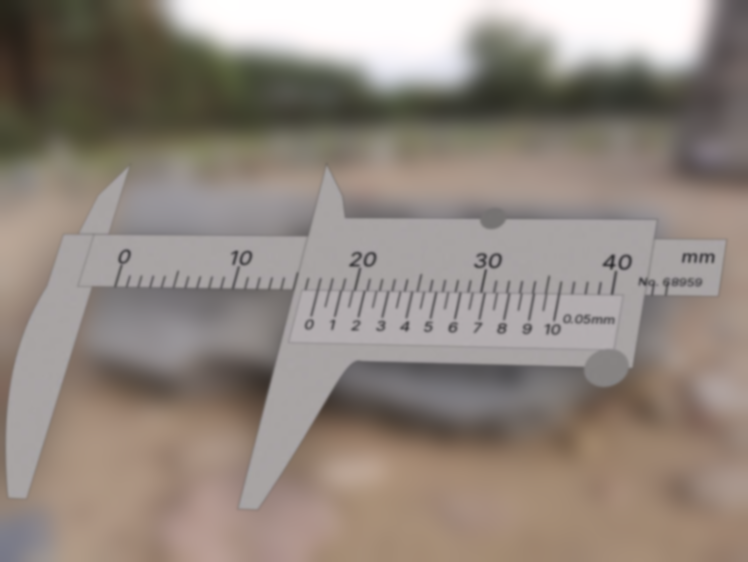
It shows {"value": 17.0, "unit": "mm"}
